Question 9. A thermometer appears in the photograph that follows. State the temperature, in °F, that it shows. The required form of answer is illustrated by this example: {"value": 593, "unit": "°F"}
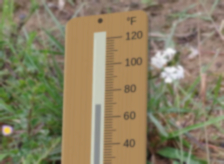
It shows {"value": 70, "unit": "°F"}
